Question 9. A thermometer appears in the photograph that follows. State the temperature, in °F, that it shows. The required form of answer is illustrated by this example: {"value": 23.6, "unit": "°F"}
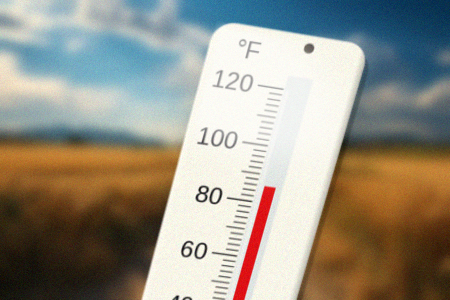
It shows {"value": 86, "unit": "°F"}
